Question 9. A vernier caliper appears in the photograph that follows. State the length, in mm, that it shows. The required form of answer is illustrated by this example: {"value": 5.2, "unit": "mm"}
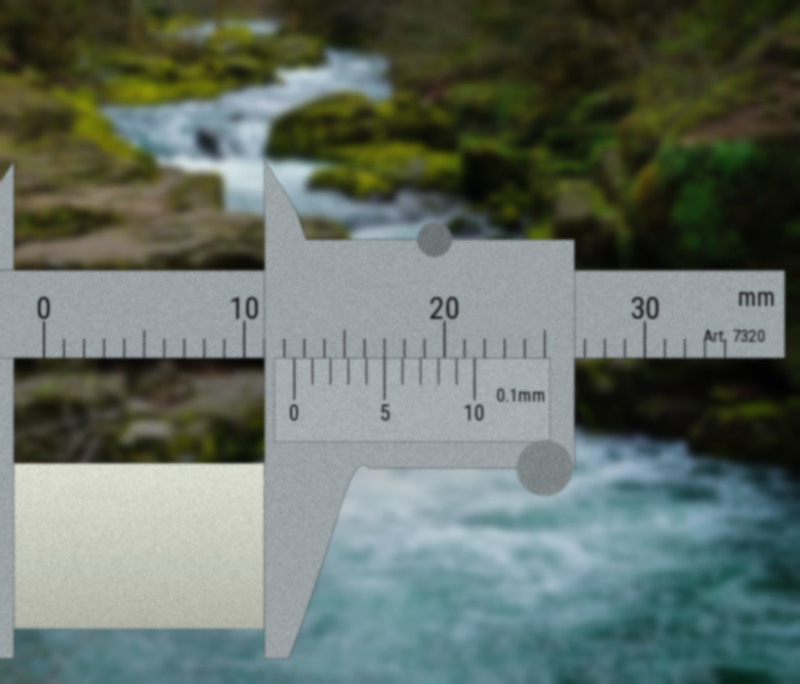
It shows {"value": 12.5, "unit": "mm"}
